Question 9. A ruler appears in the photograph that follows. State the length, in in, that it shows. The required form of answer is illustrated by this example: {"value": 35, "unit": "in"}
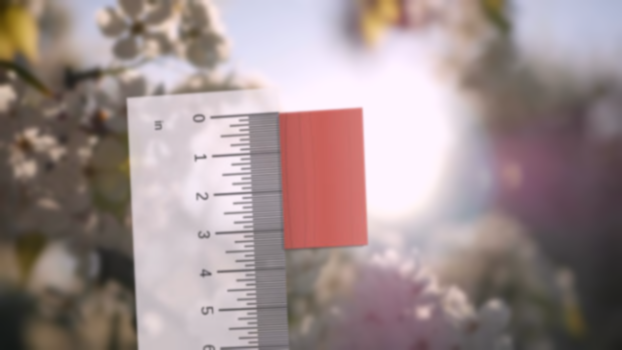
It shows {"value": 3.5, "unit": "in"}
